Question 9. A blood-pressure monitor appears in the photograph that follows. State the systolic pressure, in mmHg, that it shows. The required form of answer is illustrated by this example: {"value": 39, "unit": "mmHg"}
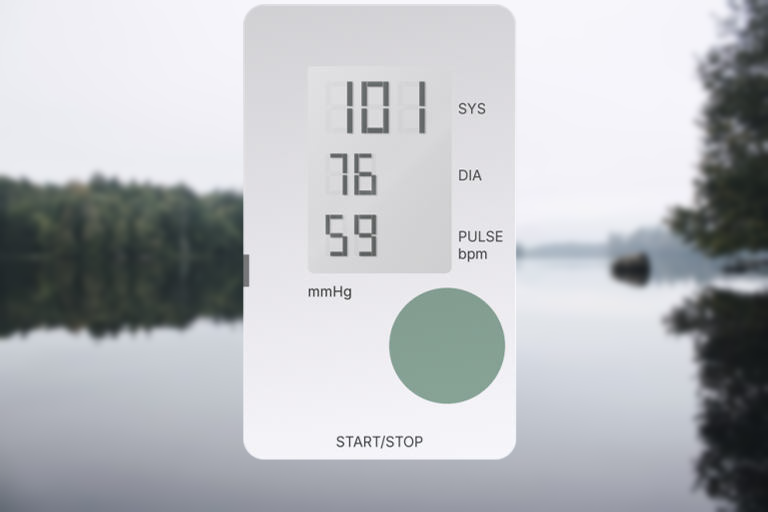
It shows {"value": 101, "unit": "mmHg"}
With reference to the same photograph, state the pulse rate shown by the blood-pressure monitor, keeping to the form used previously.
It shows {"value": 59, "unit": "bpm"}
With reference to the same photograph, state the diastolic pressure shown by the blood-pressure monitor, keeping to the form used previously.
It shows {"value": 76, "unit": "mmHg"}
